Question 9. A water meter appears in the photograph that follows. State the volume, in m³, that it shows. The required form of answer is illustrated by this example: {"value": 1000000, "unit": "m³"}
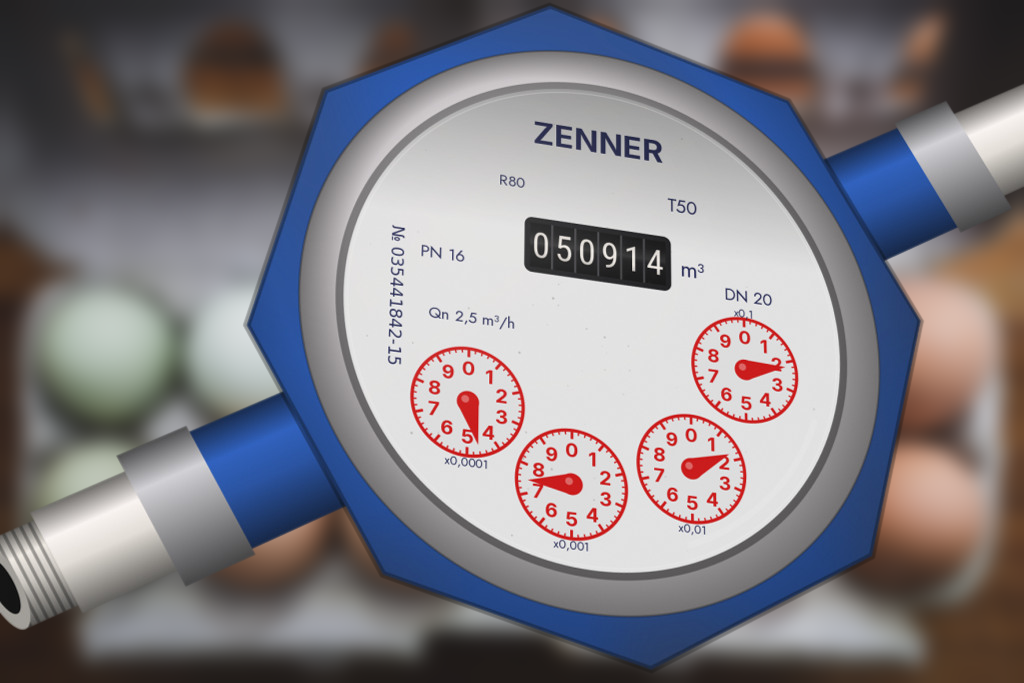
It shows {"value": 50914.2174, "unit": "m³"}
